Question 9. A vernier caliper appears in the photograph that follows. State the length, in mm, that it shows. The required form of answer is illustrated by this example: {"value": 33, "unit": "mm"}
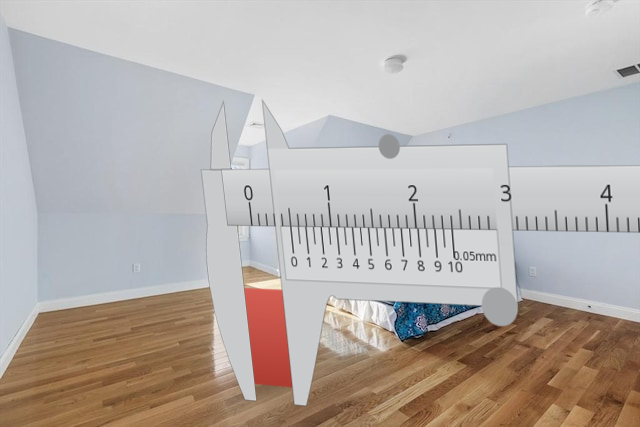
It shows {"value": 5.0, "unit": "mm"}
